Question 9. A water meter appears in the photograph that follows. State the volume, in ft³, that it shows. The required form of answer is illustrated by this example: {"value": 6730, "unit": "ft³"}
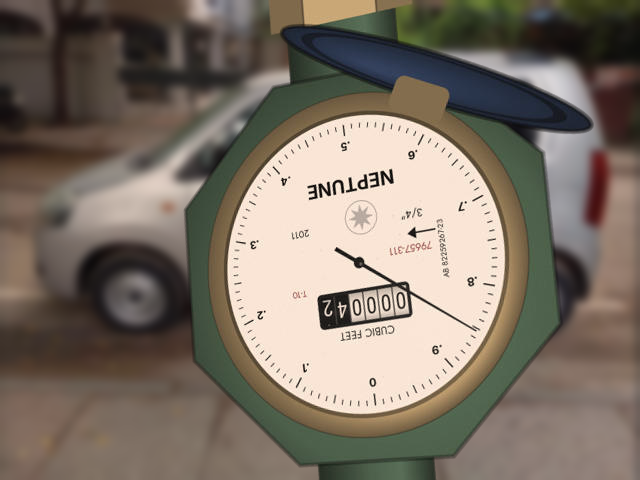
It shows {"value": 41.85, "unit": "ft³"}
